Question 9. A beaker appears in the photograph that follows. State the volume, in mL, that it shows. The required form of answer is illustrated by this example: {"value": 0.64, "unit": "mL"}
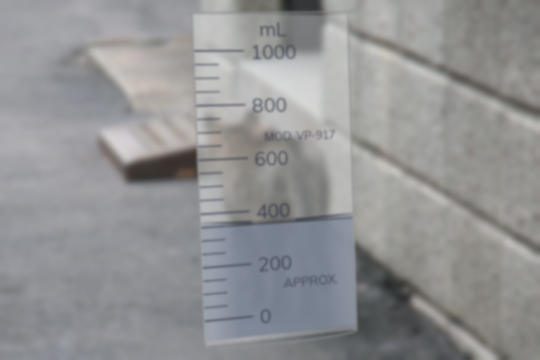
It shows {"value": 350, "unit": "mL"}
